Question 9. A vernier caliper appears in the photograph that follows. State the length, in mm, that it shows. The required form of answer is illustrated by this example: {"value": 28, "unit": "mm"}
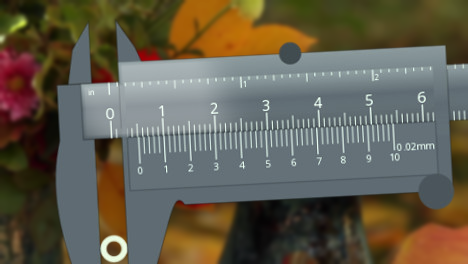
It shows {"value": 5.2, "unit": "mm"}
